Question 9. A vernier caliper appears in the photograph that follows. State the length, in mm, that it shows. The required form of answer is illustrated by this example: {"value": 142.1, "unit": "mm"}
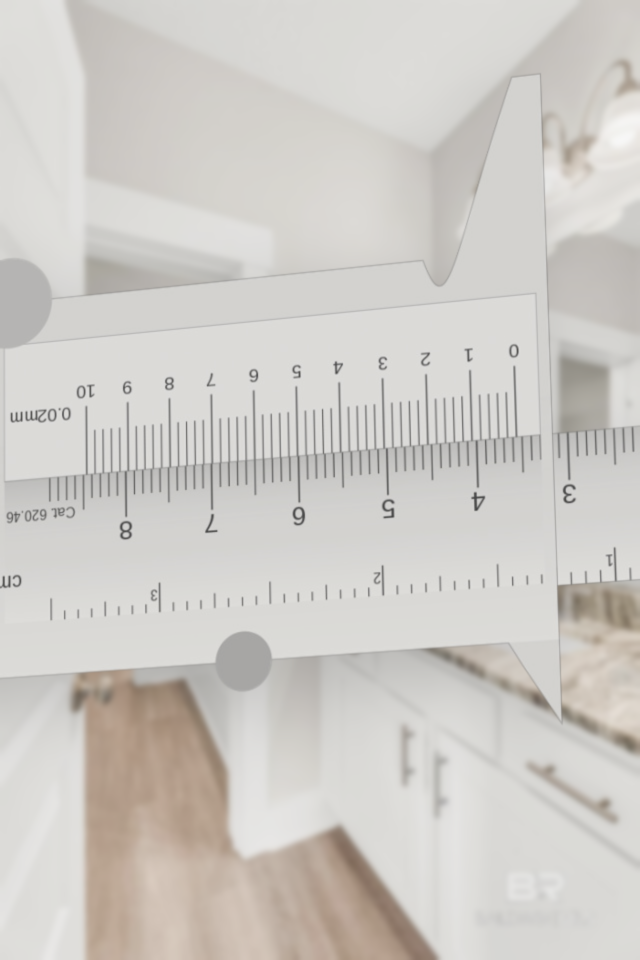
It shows {"value": 35.6, "unit": "mm"}
